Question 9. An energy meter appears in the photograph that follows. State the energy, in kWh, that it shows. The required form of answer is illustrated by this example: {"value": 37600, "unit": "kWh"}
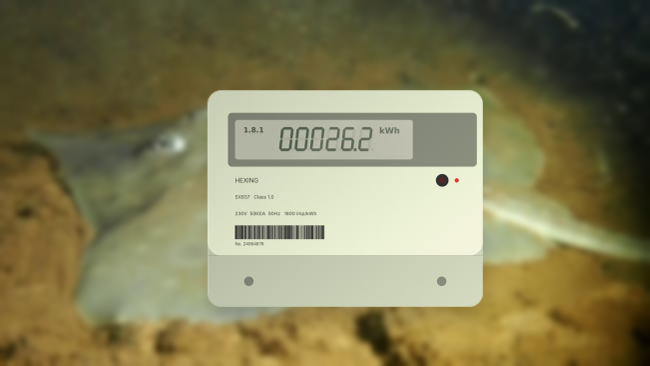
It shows {"value": 26.2, "unit": "kWh"}
